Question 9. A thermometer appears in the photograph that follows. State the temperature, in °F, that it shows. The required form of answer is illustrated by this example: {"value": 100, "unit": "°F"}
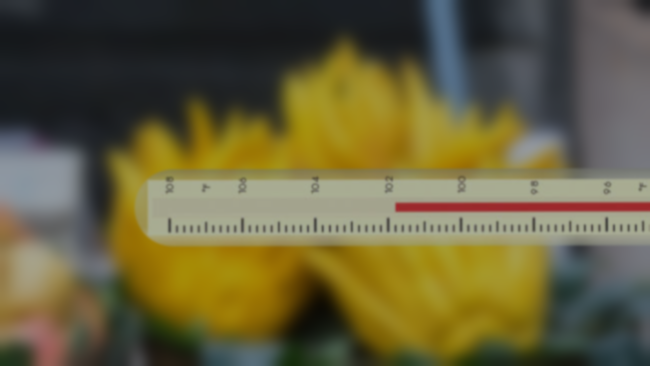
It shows {"value": 101.8, "unit": "°F"}
